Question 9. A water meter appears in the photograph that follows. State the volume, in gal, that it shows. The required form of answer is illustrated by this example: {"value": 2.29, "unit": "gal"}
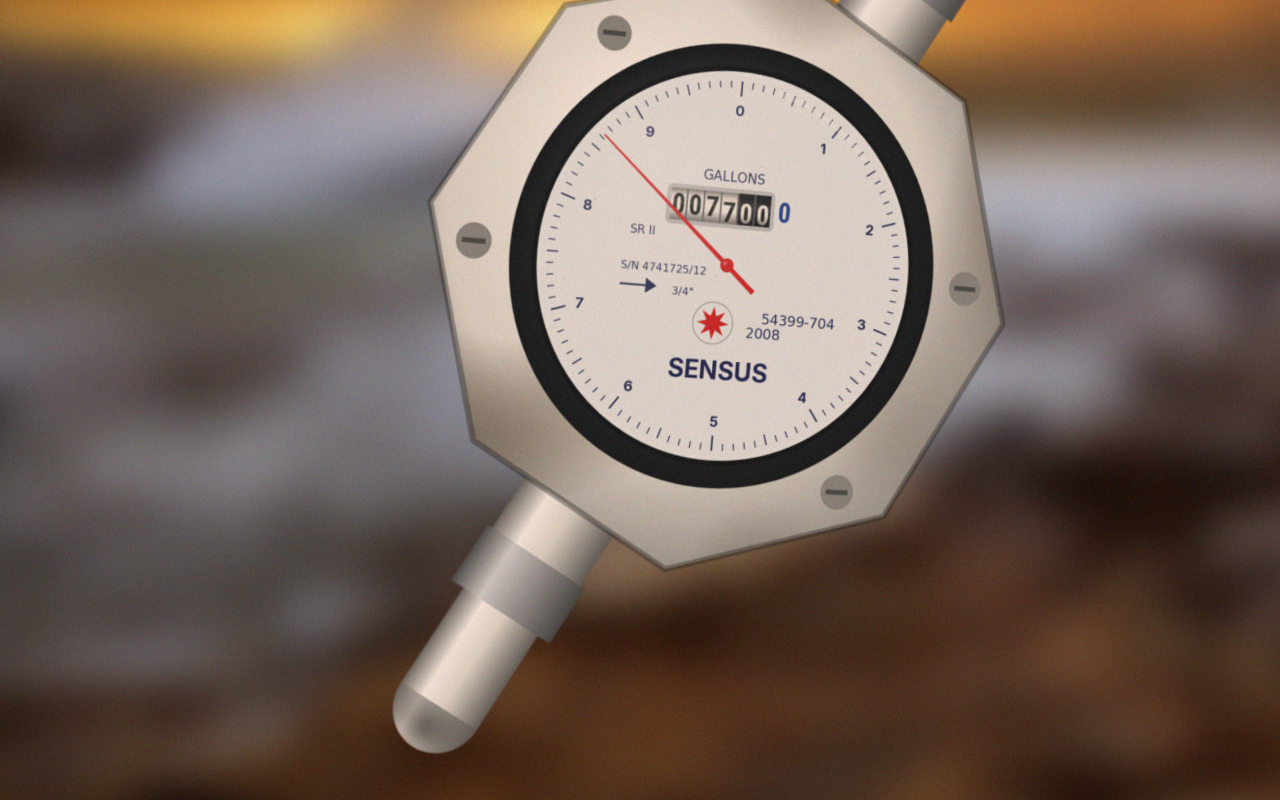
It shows {"value": 76998.6, "unit": "gal"}
